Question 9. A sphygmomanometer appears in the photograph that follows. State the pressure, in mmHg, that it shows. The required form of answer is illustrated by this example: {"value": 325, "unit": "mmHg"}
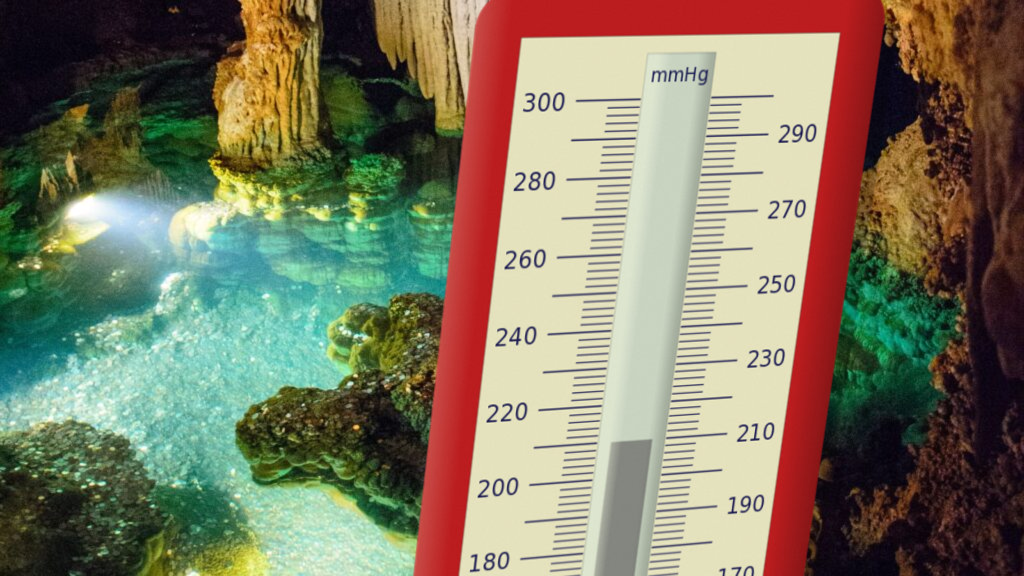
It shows {"value": 210, "unit": "mmHg"}
